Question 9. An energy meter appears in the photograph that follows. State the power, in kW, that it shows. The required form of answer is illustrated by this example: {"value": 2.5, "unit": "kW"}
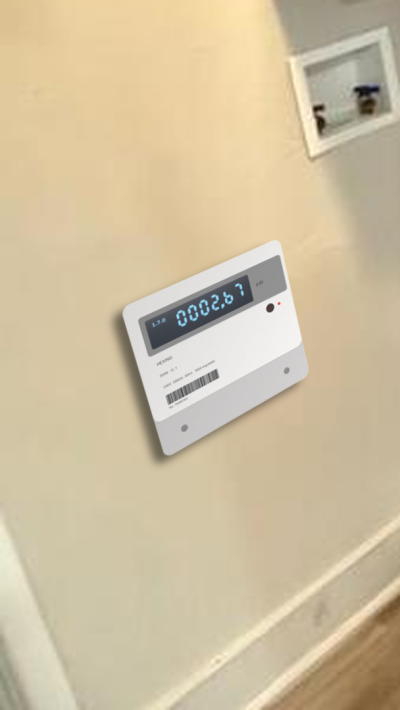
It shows {"value": 2.67, "unit": "kW"}
